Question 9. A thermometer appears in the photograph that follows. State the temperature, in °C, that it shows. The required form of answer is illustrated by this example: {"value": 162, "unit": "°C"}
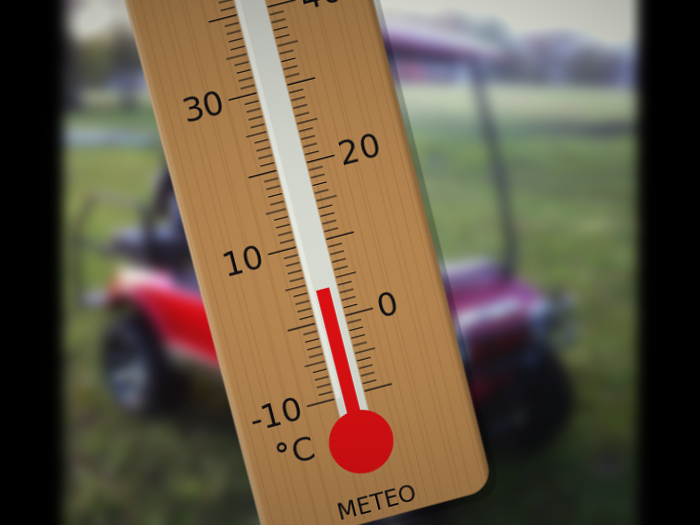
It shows {"value": 4, "unit": "°C"}
